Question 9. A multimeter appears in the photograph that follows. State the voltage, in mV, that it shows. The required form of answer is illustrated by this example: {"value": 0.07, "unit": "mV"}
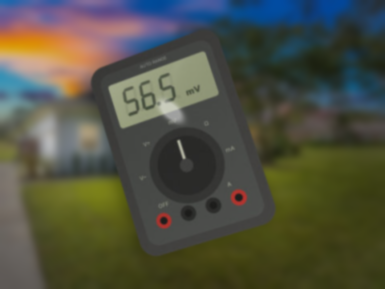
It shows {"value": 56.5, "unit": "mV"}
